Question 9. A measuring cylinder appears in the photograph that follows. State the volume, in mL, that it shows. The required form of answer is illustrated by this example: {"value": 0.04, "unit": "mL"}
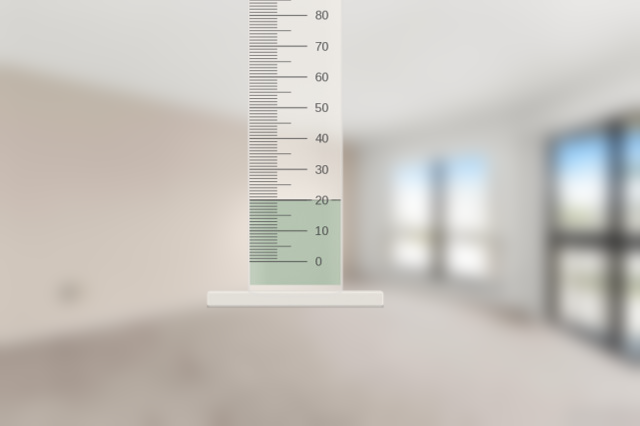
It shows {"value": 20, "unit": "mL"}
